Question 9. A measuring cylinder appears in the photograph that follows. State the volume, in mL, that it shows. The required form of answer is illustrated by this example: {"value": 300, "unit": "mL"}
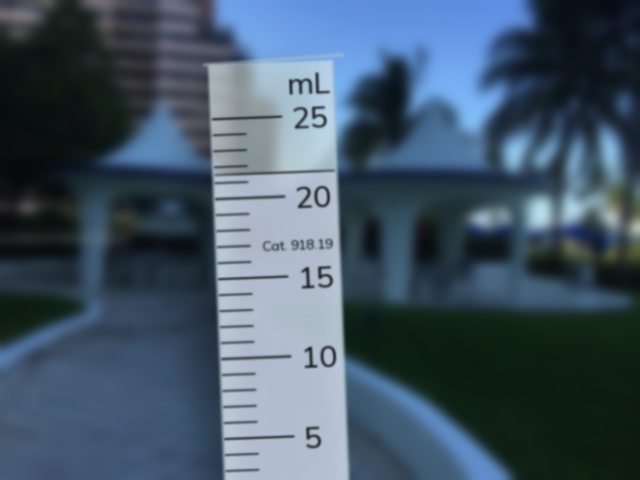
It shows {"value": 21.5, "unit": "mL"}
